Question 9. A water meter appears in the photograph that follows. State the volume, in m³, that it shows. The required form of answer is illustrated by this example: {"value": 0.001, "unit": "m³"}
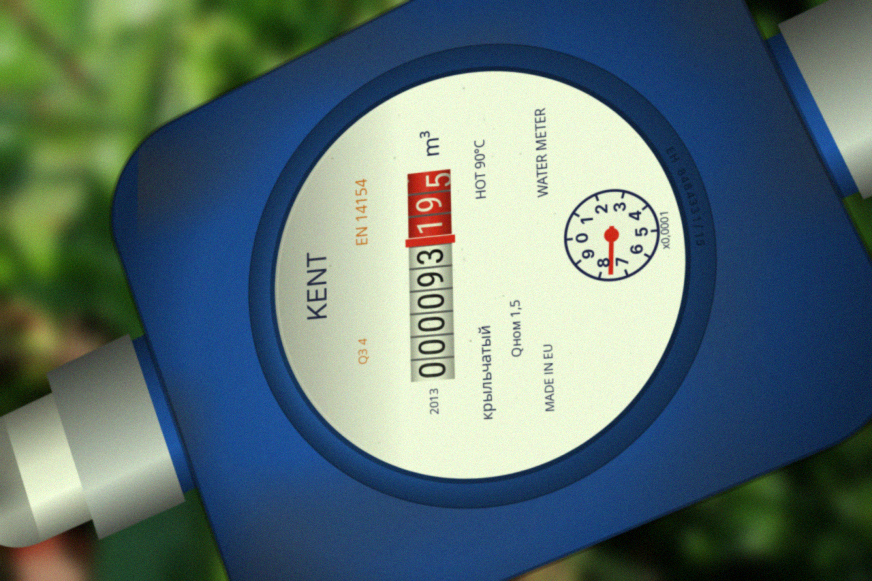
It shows {"value": 93.1947, "unit": "m³"}
